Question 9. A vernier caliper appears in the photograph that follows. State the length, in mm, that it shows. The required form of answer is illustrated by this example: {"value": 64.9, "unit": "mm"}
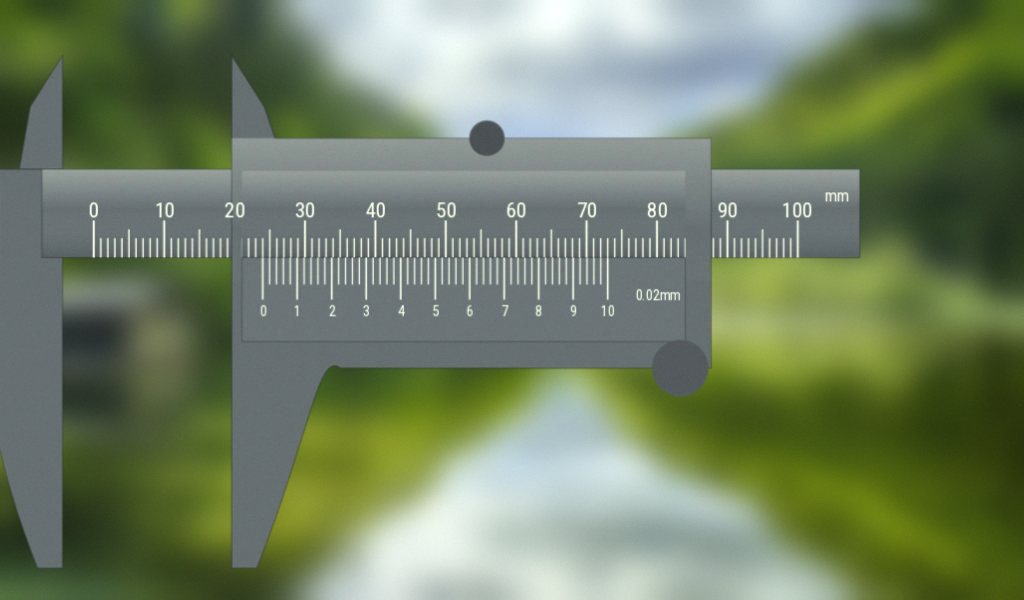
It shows {"value": 24.0, "unit": "mm"}
